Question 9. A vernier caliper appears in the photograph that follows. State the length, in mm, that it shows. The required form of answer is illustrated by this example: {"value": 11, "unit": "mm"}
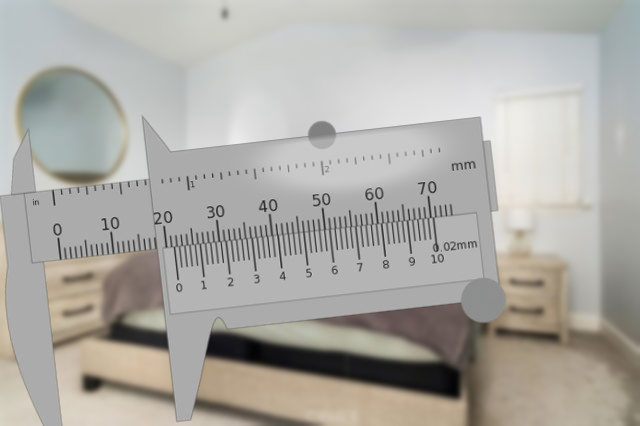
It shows {"value": 21.5, "unit": "mm"}
